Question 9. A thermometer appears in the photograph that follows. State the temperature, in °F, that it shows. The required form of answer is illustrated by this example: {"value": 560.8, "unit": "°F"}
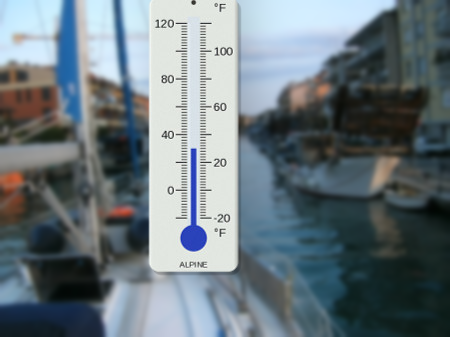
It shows {"value": 30, "unit": "°F"}
